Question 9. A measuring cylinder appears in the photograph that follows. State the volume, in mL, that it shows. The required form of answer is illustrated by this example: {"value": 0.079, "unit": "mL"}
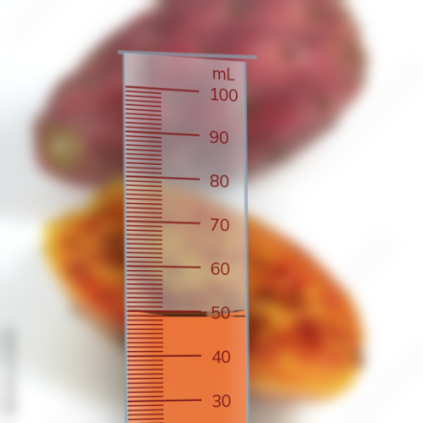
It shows {"value": 49, "unit": "mL"}
